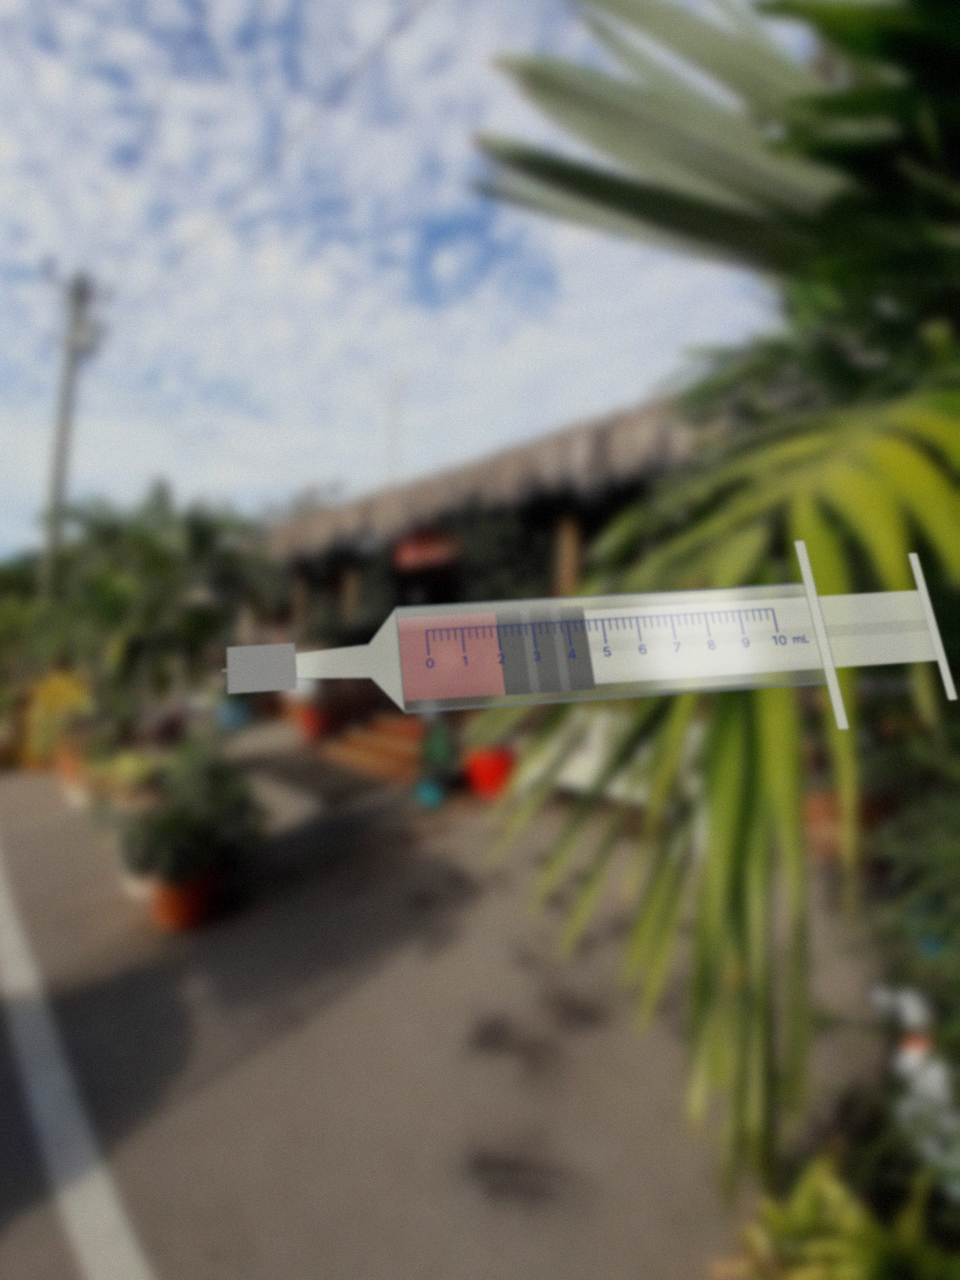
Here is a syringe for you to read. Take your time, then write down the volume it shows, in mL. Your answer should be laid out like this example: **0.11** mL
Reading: **2** mL
